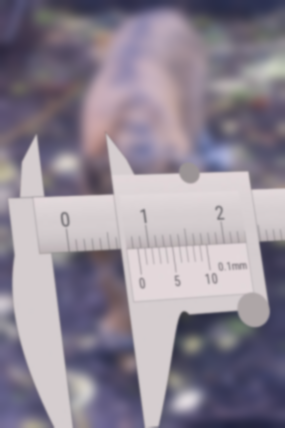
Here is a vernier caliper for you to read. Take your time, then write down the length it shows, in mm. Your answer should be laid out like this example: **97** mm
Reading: **8.6** mm
